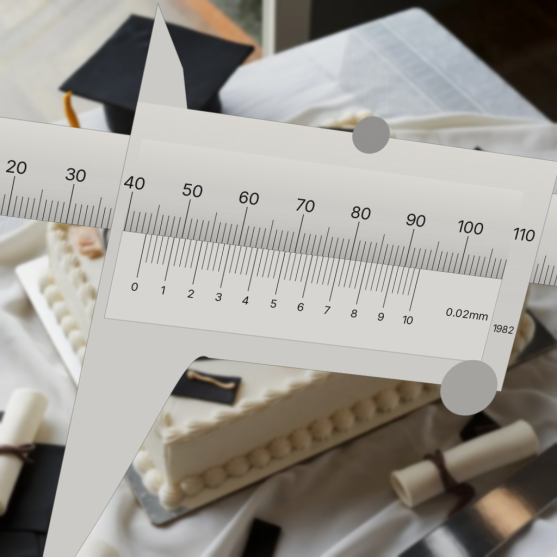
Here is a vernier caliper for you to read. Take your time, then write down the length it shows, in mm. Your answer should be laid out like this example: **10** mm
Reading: **43.8** mm
